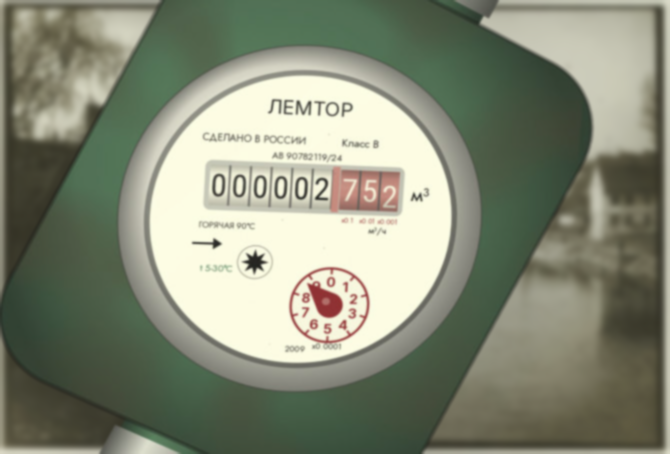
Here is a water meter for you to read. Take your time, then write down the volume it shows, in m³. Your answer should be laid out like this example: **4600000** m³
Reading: **2.7518** m³
